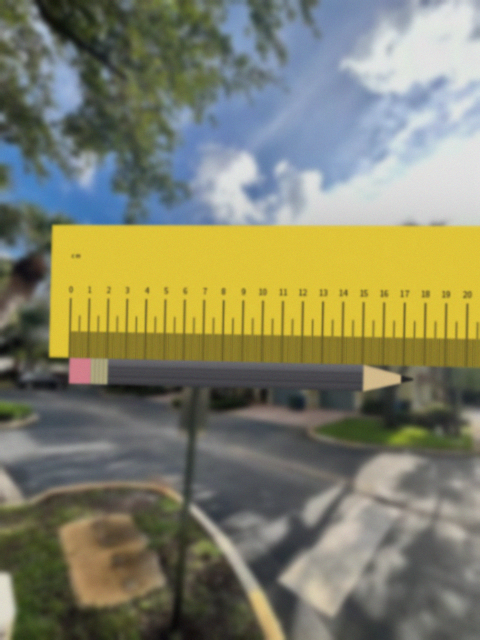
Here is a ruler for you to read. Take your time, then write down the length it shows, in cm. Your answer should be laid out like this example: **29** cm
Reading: **17.5** cm
